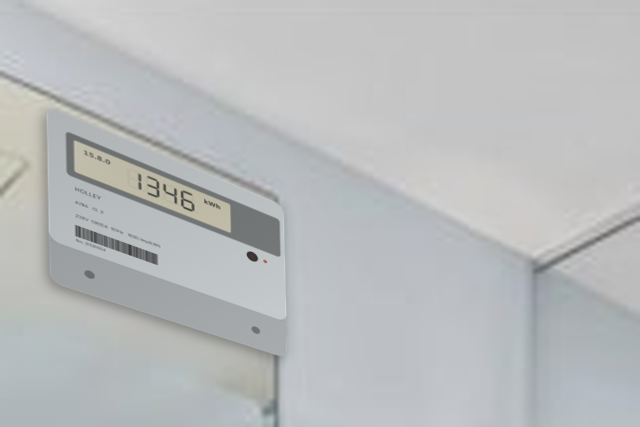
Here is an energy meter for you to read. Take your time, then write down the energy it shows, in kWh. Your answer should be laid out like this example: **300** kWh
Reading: **1346** kWh
